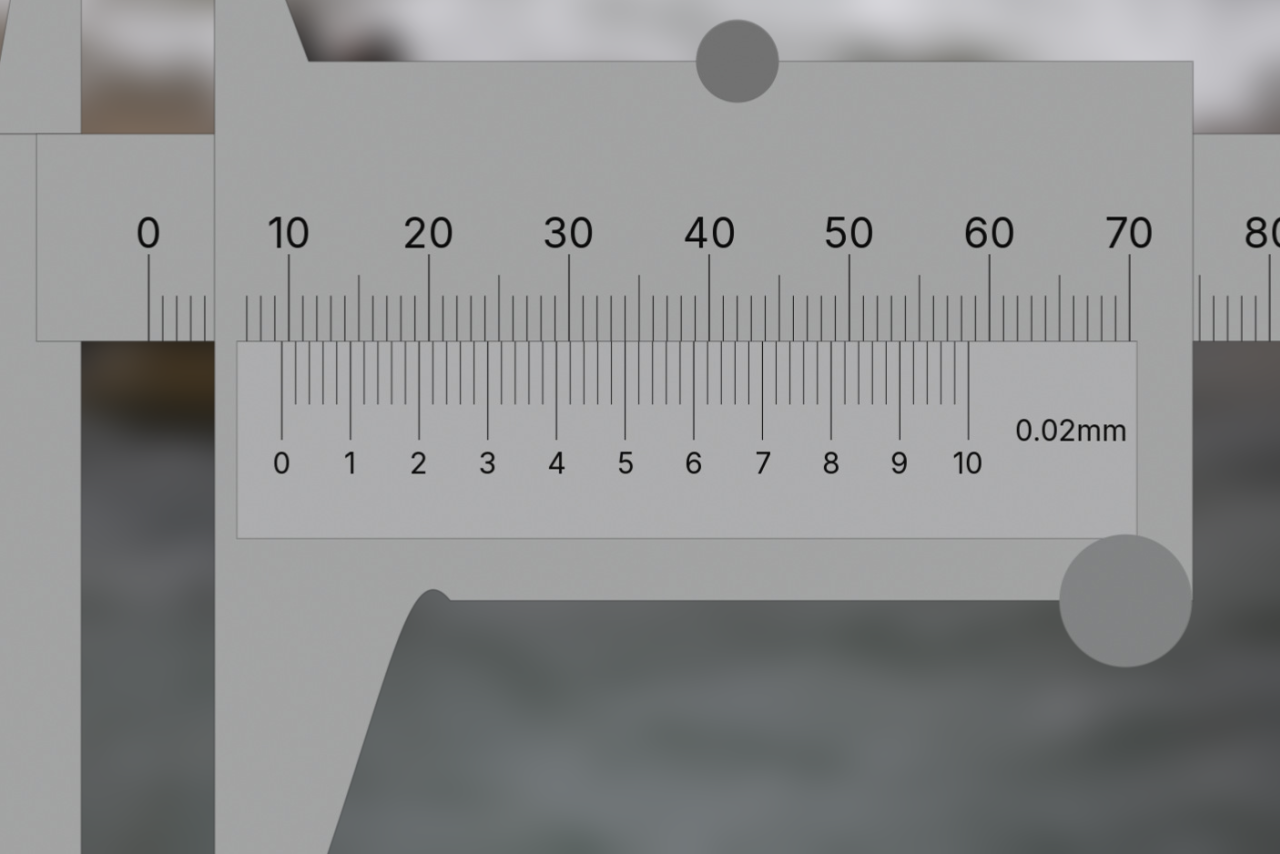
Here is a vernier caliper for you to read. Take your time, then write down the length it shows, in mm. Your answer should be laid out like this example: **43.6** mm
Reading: **9.5** mm
